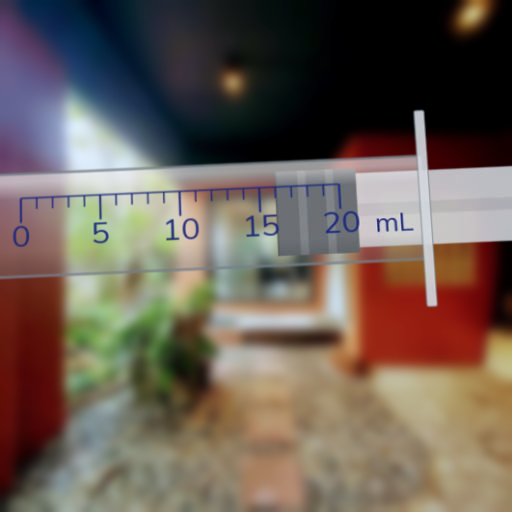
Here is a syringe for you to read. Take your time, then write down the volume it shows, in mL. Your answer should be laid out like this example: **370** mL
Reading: **16** mL
